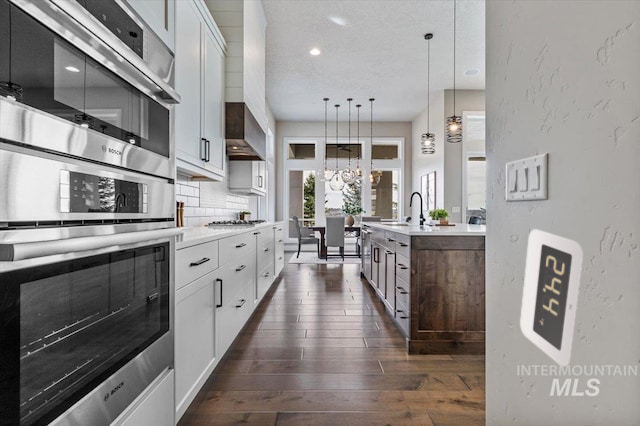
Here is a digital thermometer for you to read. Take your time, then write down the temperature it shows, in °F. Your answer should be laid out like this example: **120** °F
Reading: **24.4** °F
